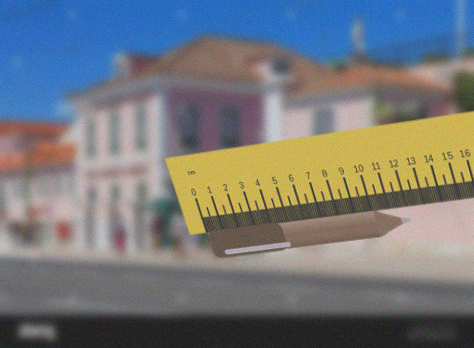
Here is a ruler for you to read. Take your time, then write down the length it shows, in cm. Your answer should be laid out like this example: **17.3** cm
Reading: **12** cm
